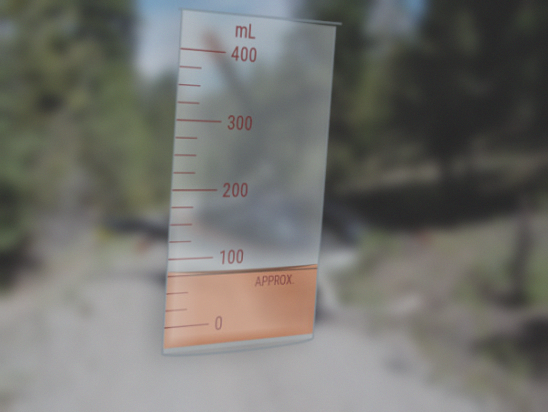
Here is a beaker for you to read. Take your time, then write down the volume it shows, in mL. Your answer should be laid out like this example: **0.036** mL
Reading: **75** mL
